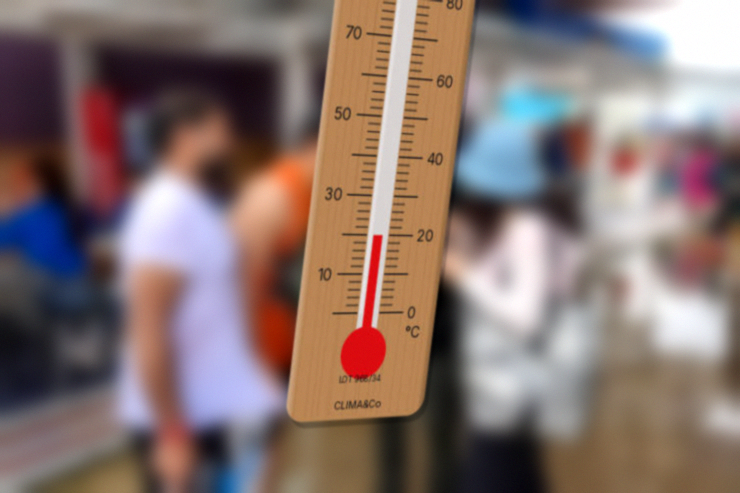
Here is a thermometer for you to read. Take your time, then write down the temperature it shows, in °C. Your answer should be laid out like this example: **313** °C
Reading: **20** °C
